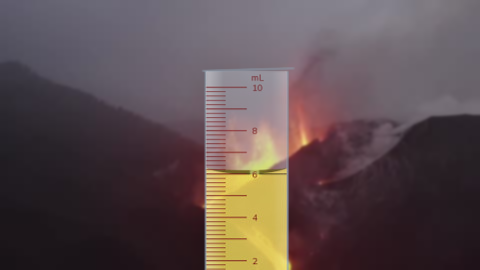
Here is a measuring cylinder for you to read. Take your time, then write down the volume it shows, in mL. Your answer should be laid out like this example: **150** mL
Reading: **6** mL
